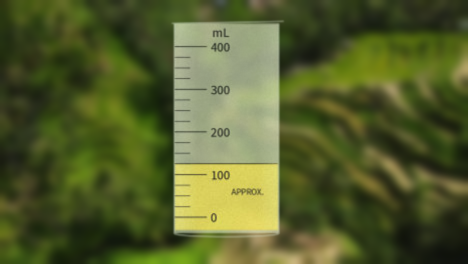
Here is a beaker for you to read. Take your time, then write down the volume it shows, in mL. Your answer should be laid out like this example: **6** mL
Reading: **125** mL
